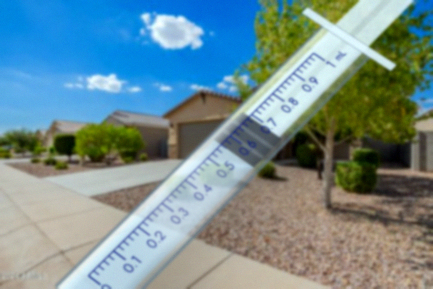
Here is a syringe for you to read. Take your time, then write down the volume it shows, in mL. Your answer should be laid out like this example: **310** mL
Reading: **0.56** mL
